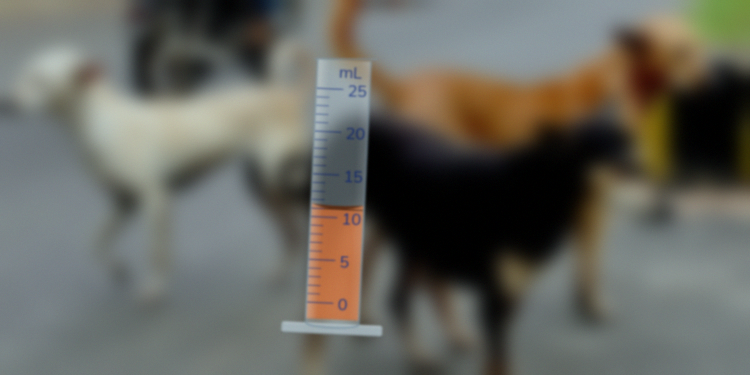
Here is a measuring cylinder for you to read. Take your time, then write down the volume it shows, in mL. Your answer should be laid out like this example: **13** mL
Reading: **11** mL
